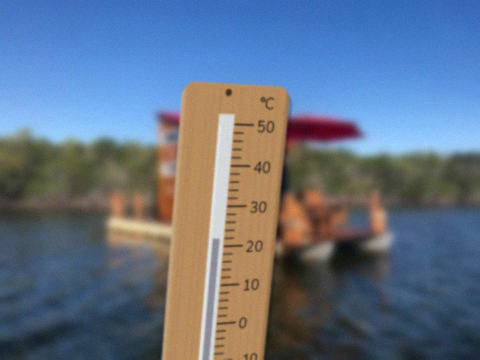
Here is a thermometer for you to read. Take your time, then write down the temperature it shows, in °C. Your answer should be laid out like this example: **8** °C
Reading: **22** °C
